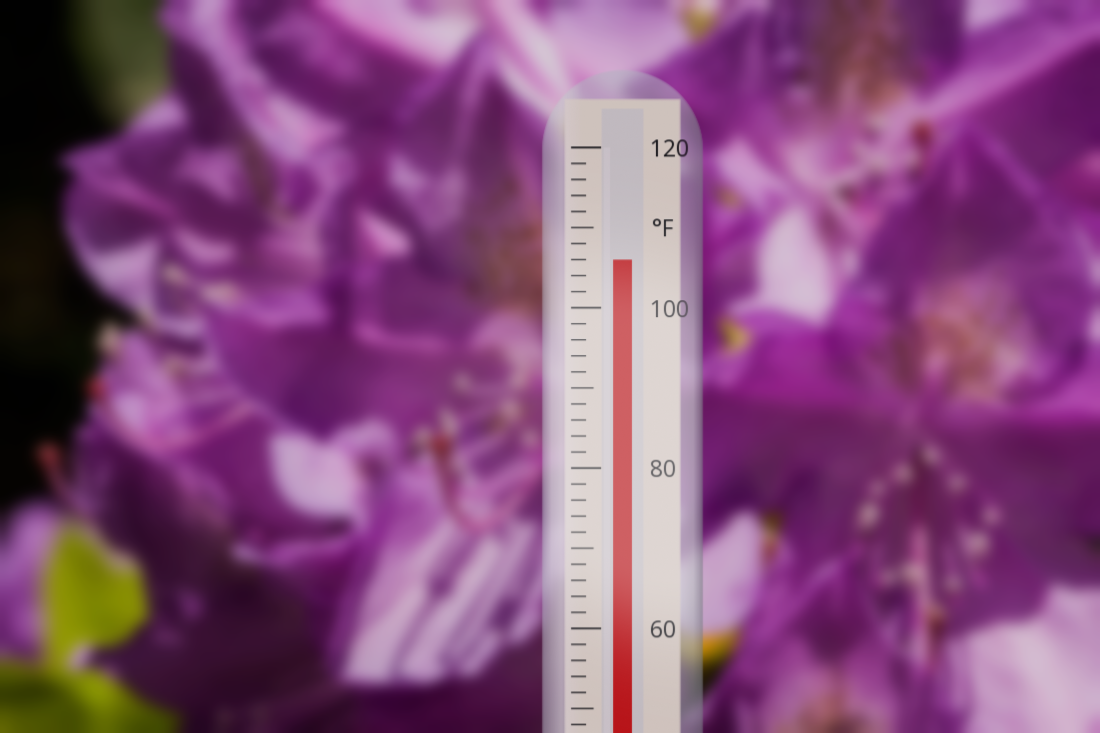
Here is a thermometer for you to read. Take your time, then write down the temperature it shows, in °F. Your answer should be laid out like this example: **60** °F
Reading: **106** °F
